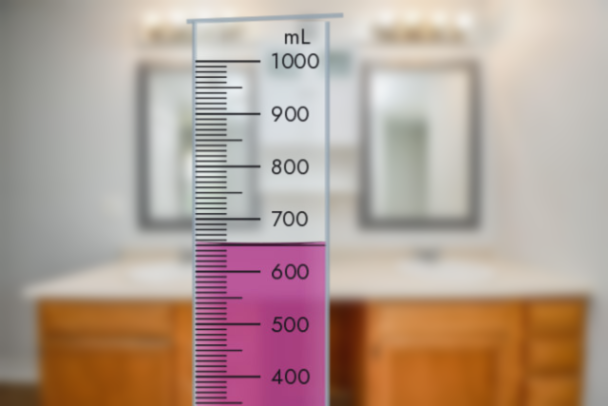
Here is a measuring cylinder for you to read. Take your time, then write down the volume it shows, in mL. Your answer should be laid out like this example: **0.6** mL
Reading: **650** mL
